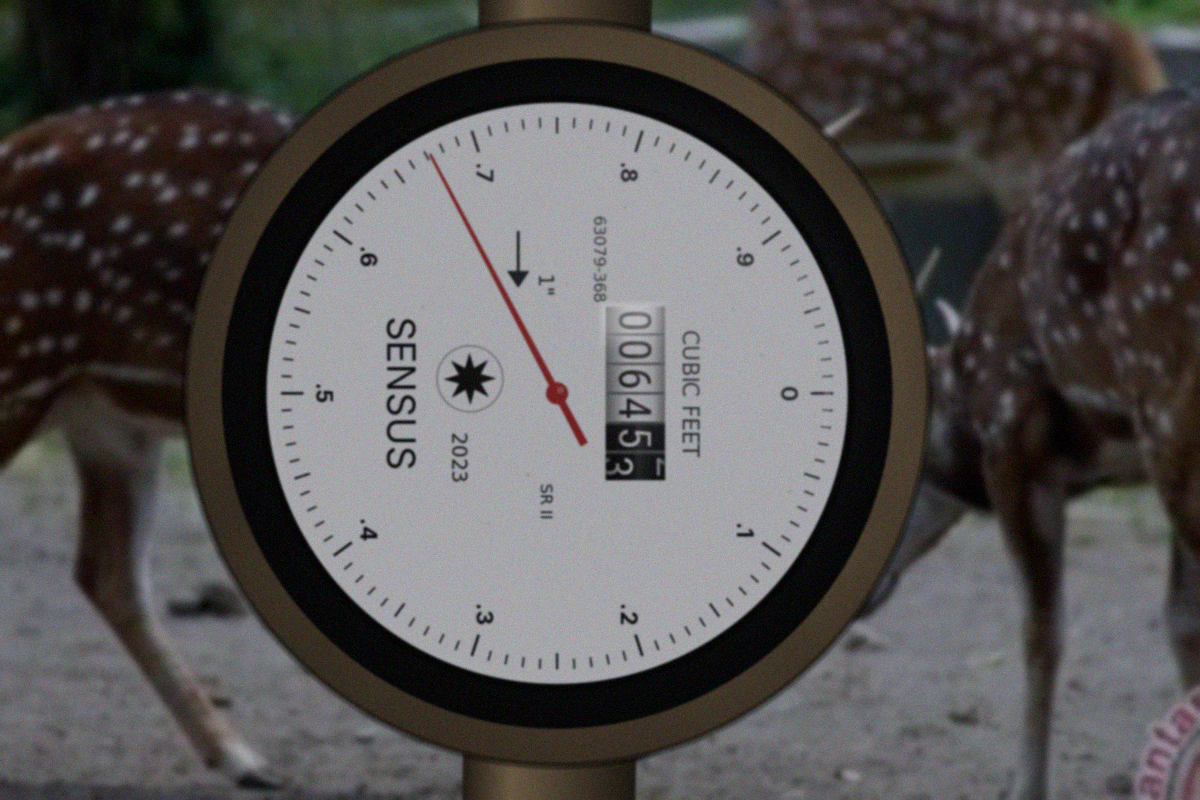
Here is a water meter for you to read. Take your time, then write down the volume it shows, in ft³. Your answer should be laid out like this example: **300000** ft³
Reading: **6452.67** ft³
